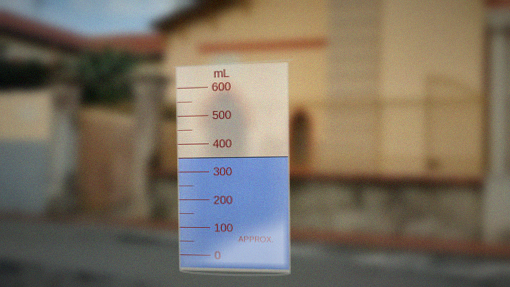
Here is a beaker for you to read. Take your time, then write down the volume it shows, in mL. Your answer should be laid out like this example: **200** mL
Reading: **350** mL
